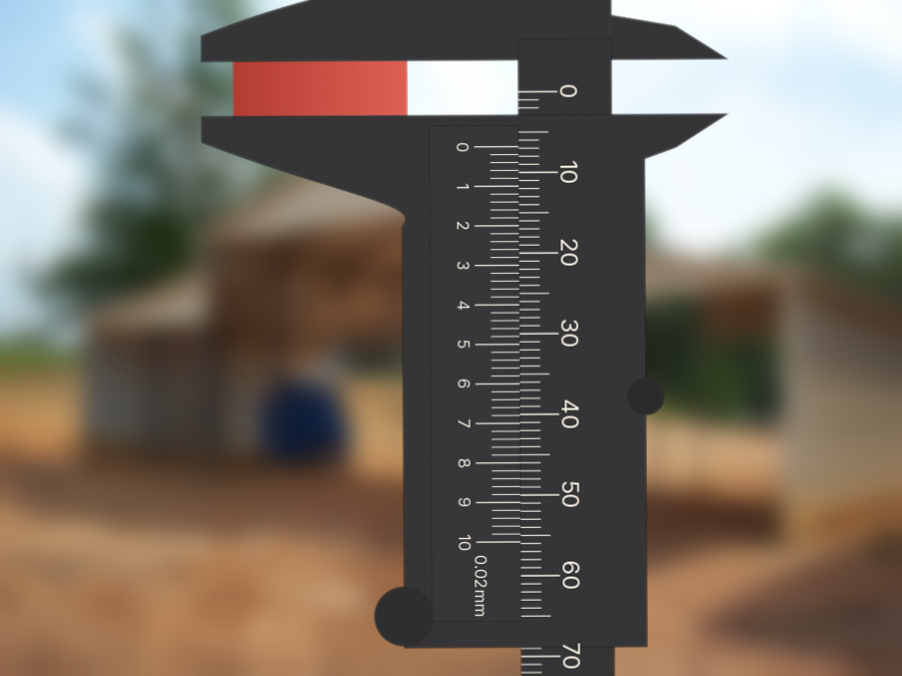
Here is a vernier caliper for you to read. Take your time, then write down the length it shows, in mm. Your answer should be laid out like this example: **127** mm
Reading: **6.8** mm
